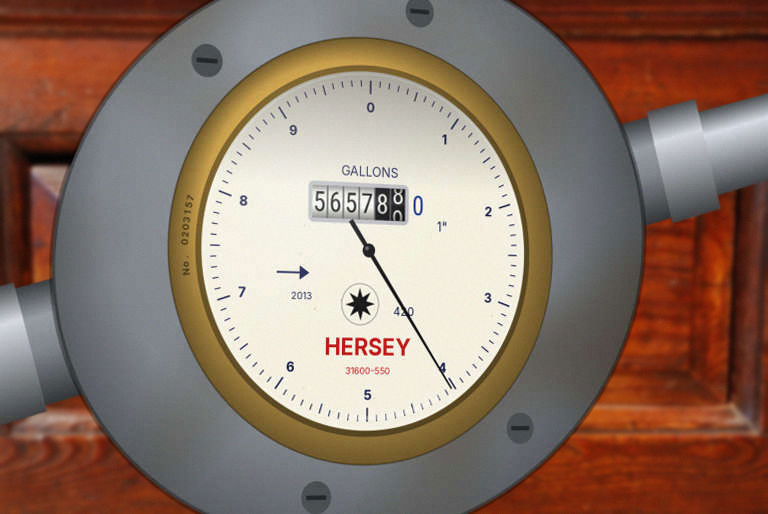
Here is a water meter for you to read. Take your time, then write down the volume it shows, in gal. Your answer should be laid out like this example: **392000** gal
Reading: **5657884.0** gal
